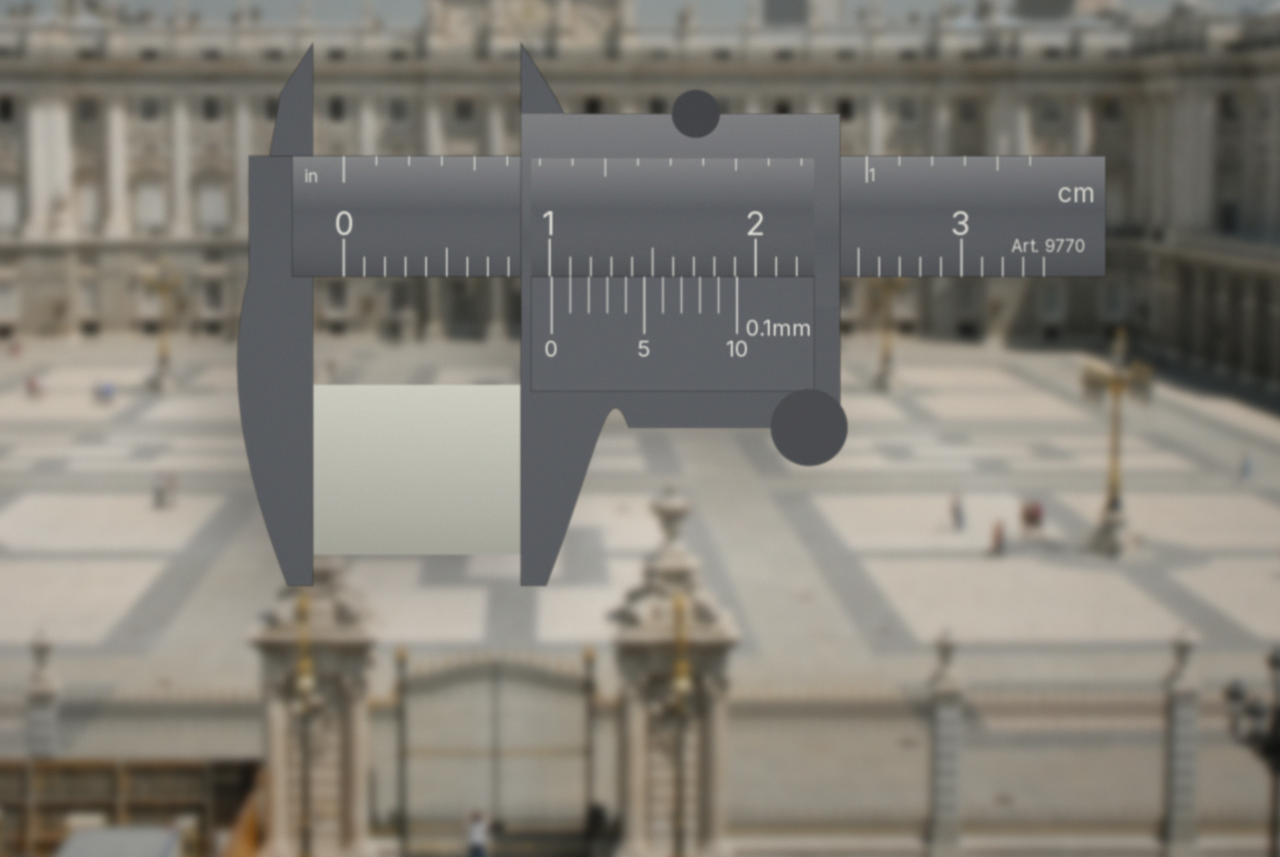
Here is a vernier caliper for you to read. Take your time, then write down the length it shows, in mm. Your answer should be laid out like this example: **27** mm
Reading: **10.1** mm
